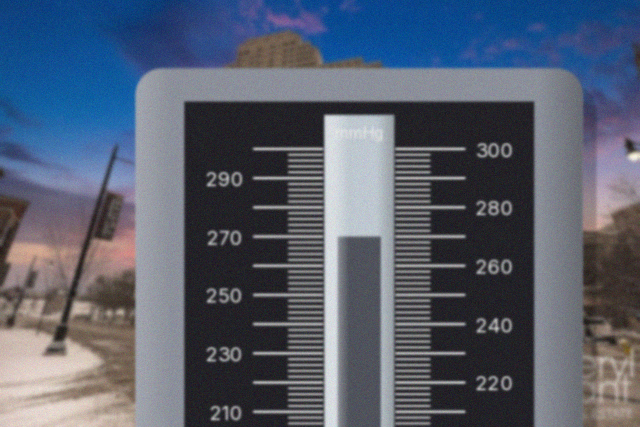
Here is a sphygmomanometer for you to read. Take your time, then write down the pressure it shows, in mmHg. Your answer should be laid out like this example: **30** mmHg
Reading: **270** mmHg
